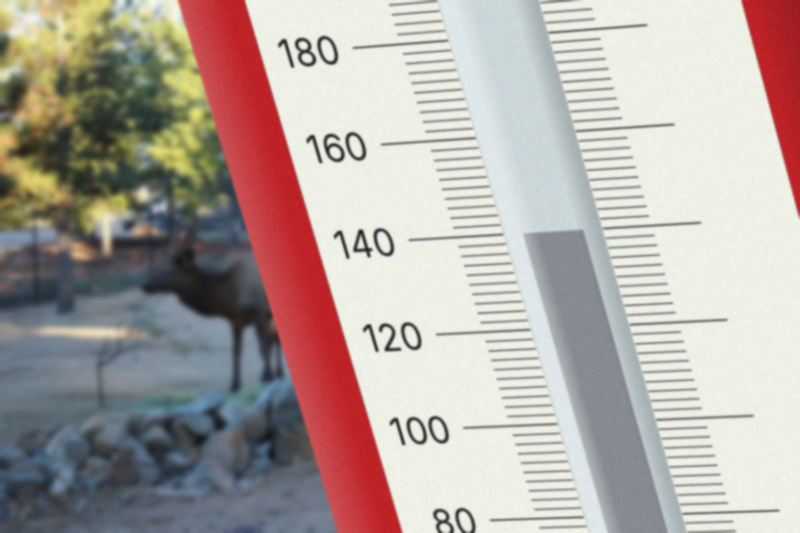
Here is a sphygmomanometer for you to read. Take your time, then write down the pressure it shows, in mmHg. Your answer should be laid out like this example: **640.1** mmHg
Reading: **140** mmHg
